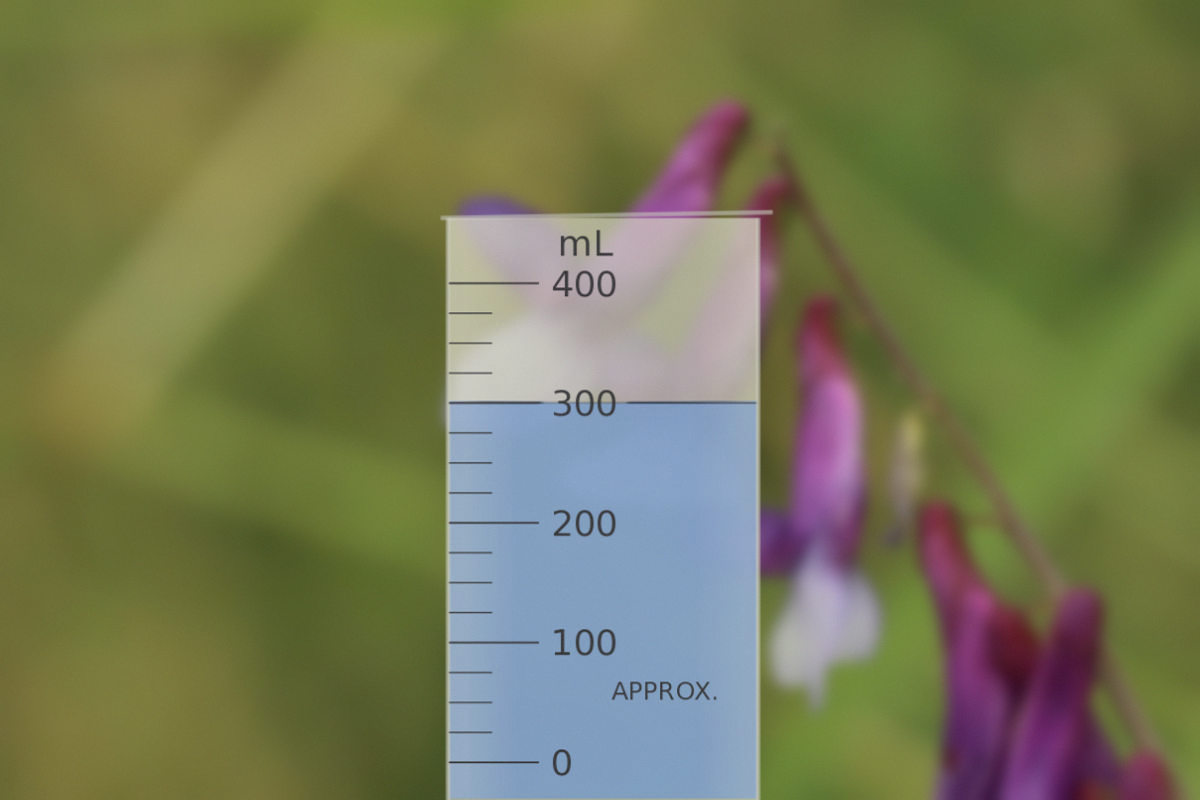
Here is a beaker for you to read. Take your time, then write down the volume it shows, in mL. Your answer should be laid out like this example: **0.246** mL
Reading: **300** mL
